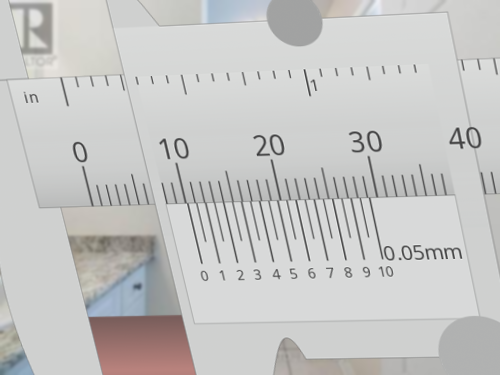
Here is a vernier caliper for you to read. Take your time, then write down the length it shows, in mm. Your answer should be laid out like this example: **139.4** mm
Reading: **10.2** mm
